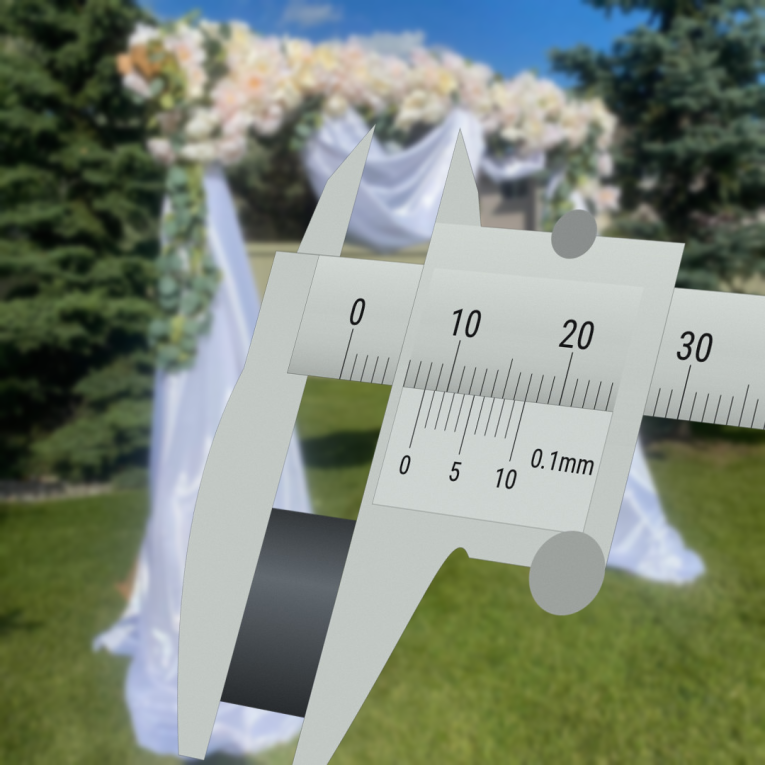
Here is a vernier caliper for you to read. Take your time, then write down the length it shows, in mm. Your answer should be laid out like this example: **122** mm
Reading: **8.0** mm
